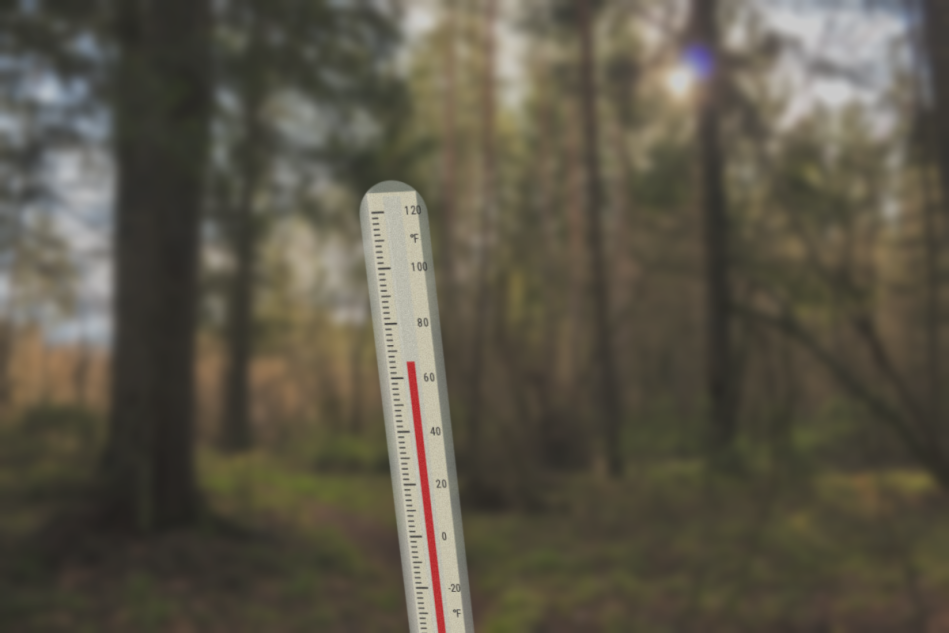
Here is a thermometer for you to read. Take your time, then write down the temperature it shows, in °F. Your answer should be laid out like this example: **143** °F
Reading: **66** °F
